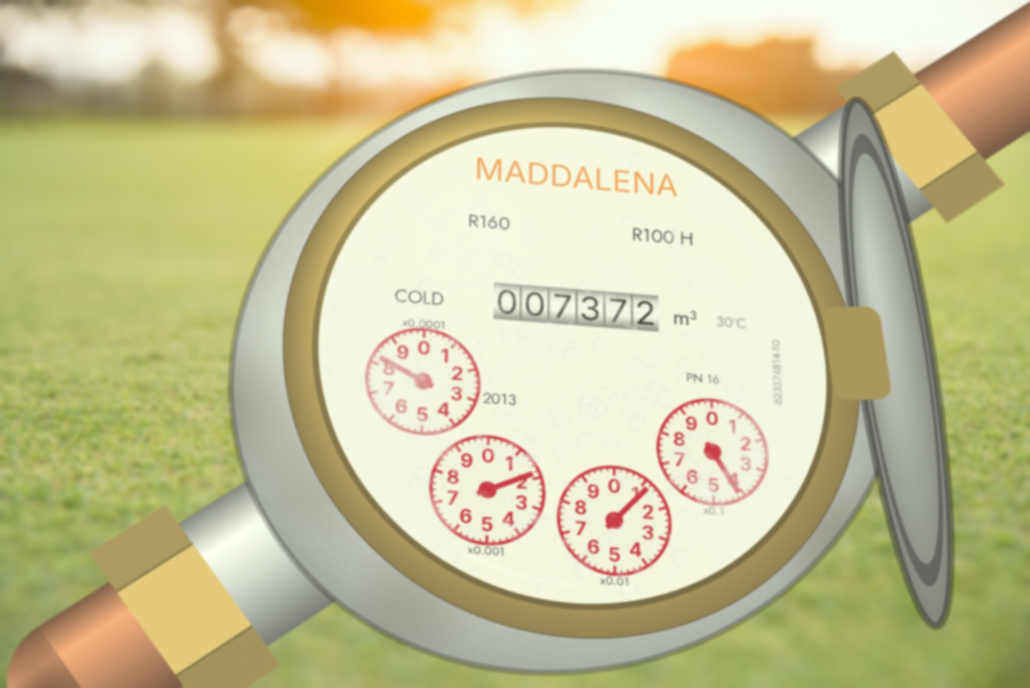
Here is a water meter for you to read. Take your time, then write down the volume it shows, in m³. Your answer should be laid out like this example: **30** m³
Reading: **7372.4118** m³
